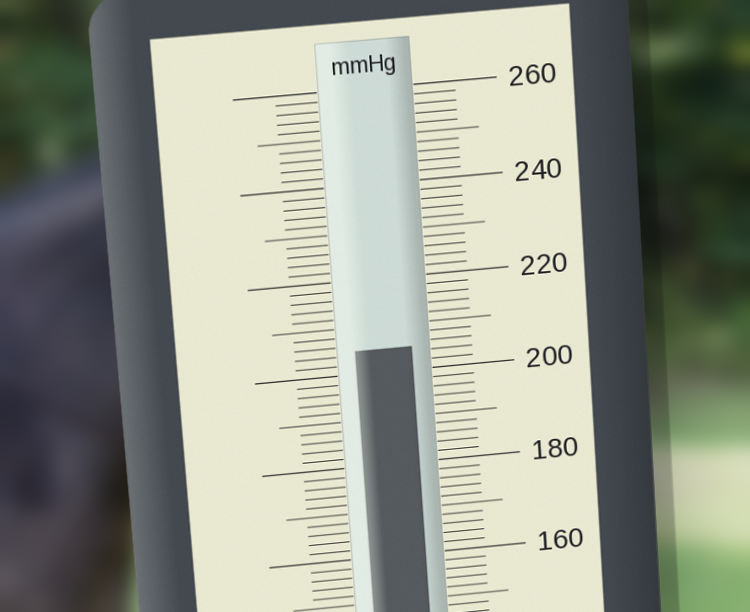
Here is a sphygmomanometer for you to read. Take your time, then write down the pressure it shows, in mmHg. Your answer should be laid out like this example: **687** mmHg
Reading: **205** mmHg
